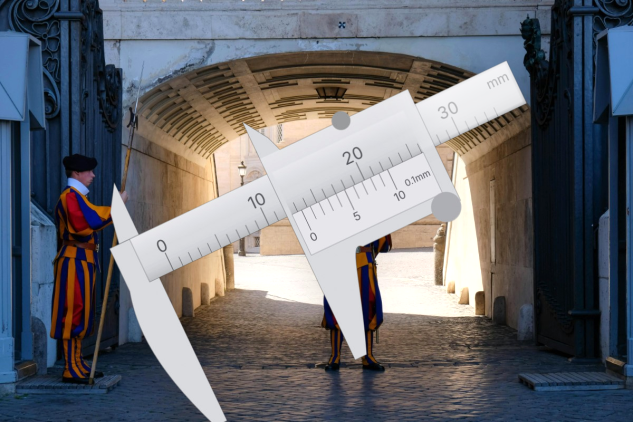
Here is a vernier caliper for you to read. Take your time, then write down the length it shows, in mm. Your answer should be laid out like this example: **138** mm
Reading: **13.4** mm
